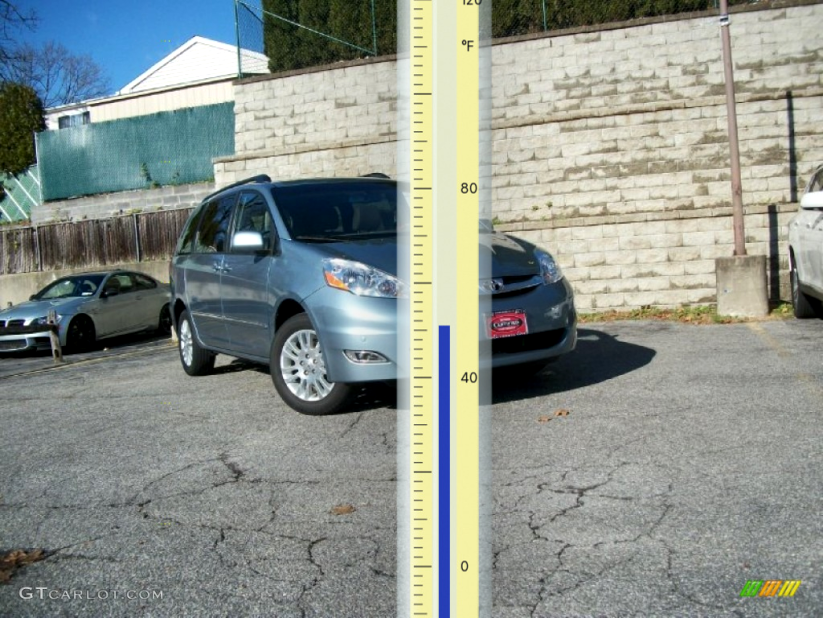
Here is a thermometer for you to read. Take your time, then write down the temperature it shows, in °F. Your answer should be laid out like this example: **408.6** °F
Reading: **51** °F
